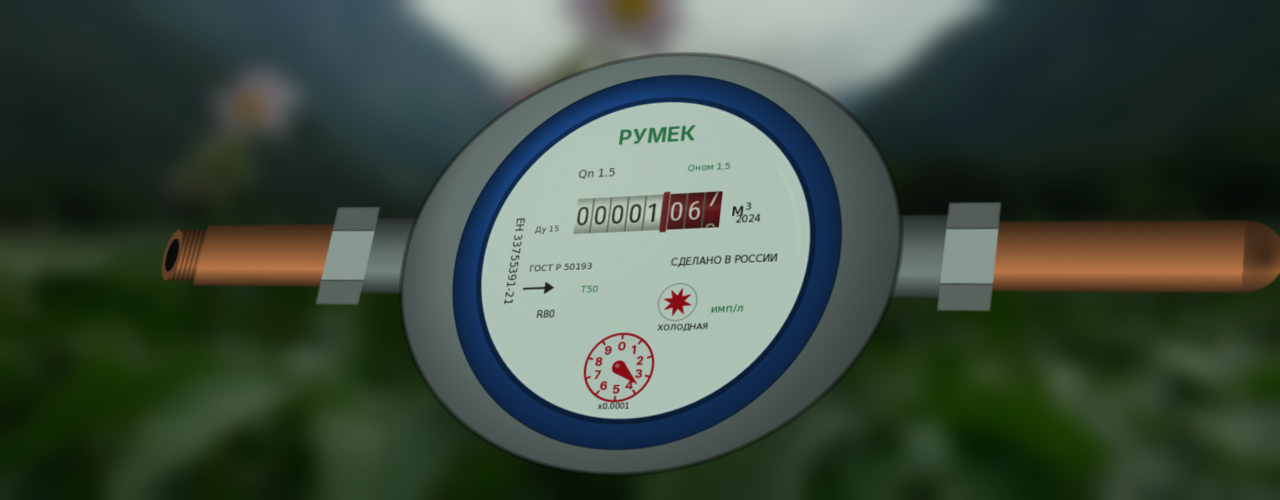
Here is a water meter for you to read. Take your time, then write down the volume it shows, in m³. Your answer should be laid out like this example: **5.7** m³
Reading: **1.0673** m³
